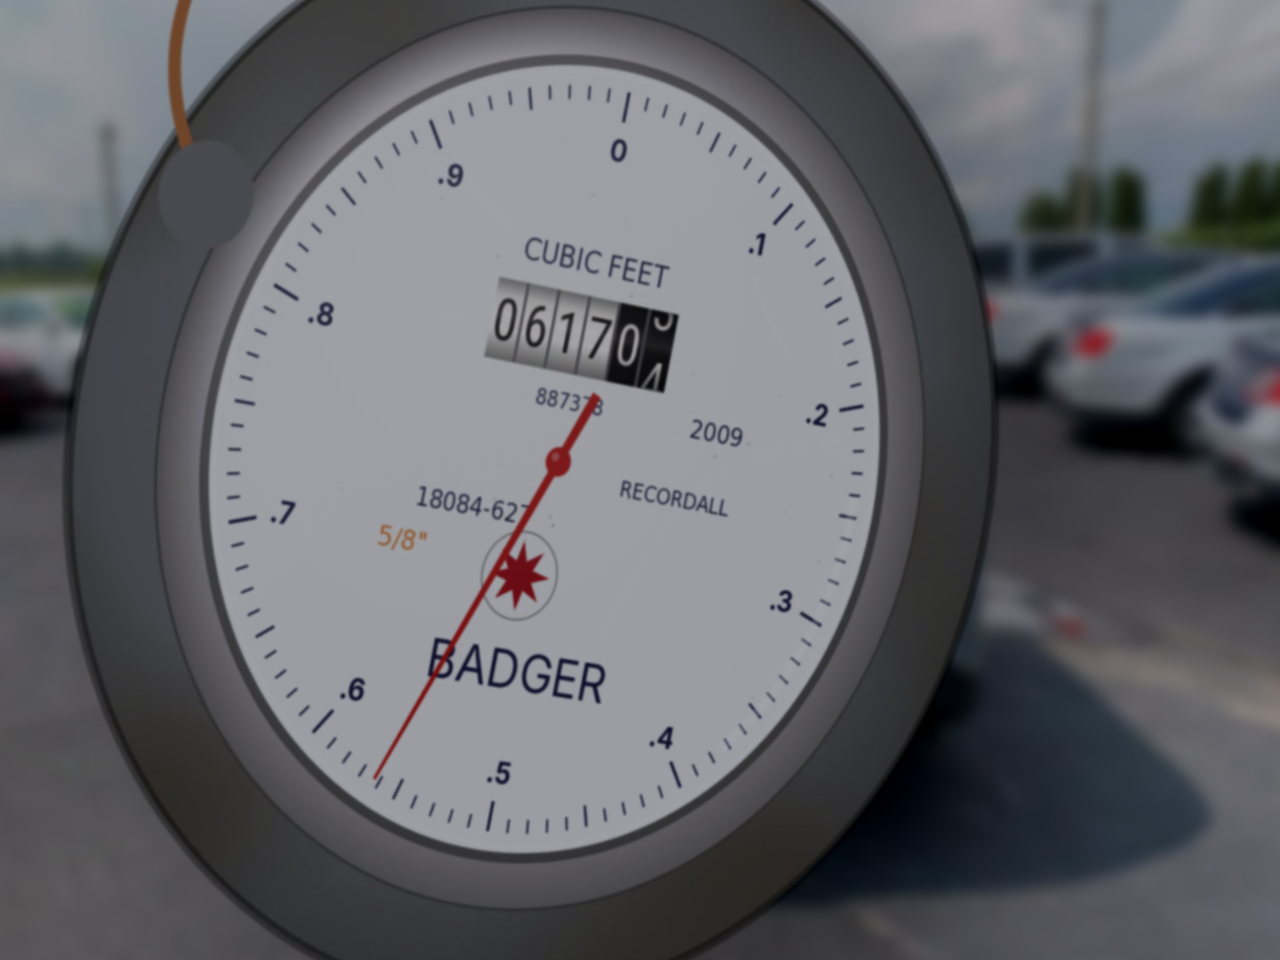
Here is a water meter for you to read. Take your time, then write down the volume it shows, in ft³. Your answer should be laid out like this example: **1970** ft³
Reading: **61703.56** ft³
